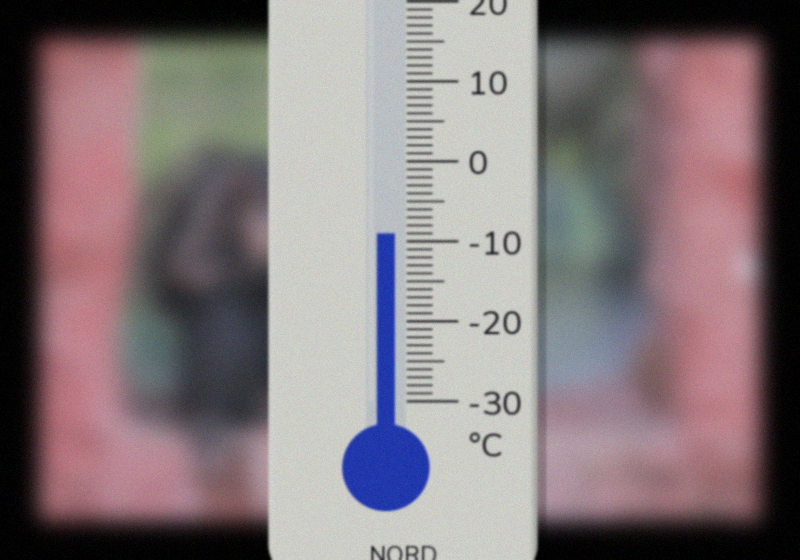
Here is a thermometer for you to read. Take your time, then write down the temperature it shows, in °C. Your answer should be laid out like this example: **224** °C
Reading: **-9** °C
